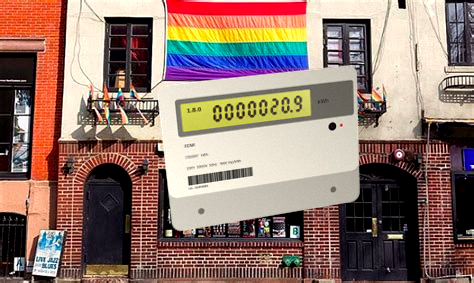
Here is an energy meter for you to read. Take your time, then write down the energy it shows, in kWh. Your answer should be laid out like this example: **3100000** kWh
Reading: **20.9** kWh
